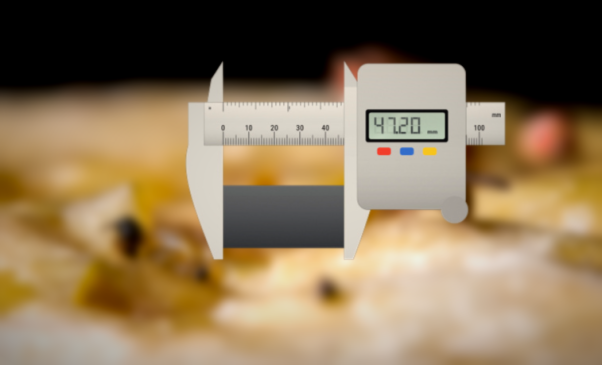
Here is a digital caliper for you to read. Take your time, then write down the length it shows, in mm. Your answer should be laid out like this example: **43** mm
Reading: **47.20** mm
